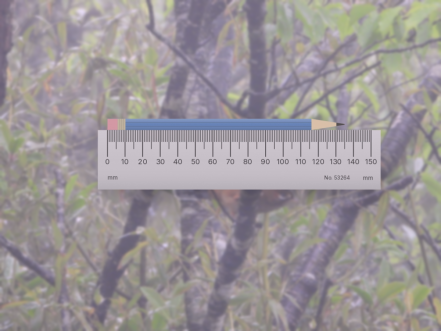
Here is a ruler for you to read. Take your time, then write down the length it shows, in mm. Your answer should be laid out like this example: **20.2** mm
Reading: **135** mm
